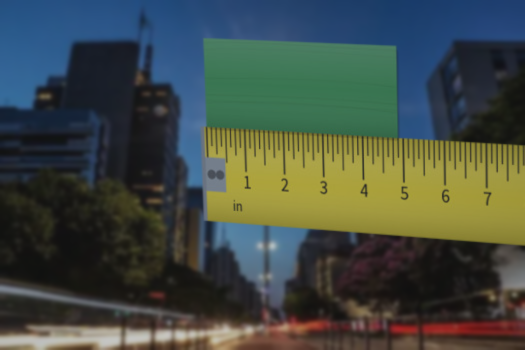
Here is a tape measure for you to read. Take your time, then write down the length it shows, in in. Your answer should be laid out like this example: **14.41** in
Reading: **4.875** in
